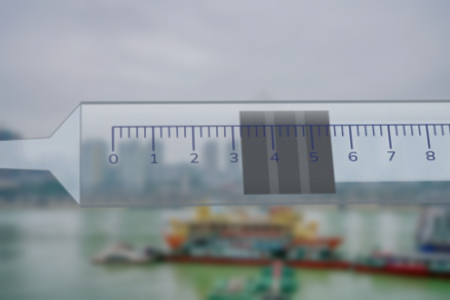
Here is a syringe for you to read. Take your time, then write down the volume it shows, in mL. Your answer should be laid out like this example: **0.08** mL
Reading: **3.2** mL
